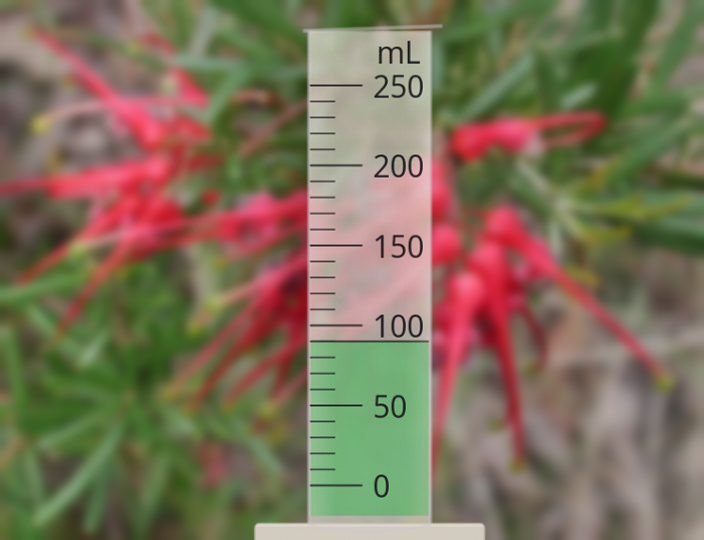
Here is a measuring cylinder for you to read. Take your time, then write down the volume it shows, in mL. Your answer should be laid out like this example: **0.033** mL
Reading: **90** mL
